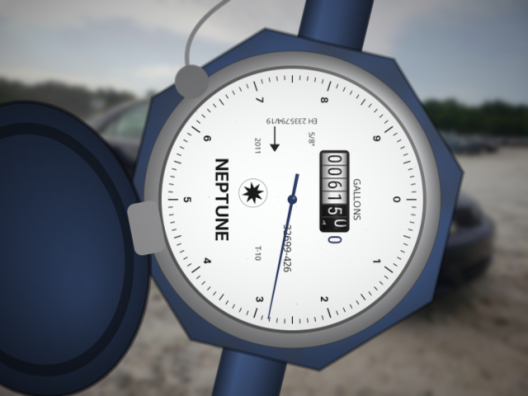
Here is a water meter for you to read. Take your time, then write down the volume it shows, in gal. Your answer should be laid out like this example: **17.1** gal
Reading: **61502.8** gal
